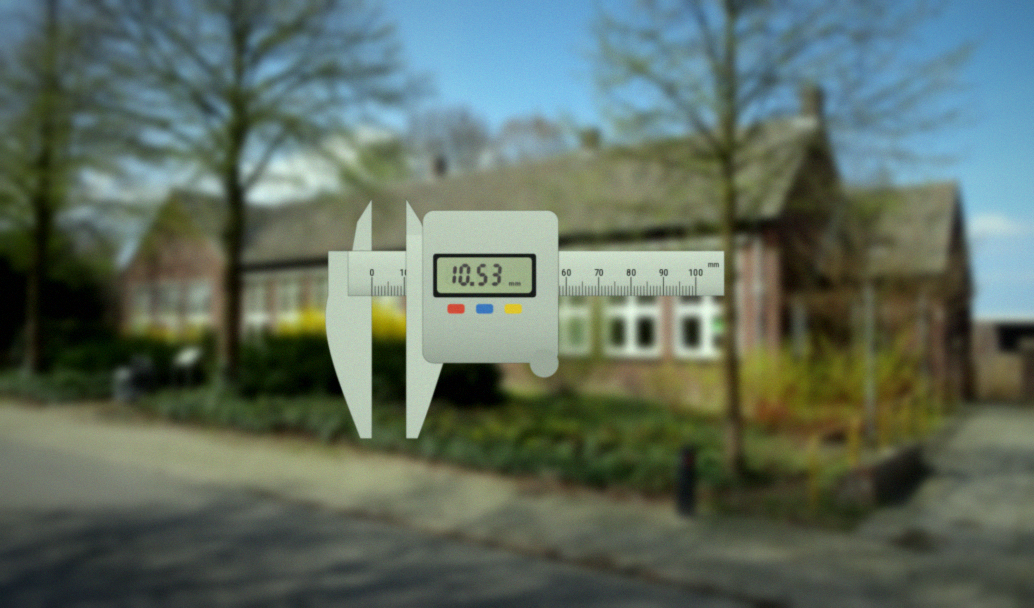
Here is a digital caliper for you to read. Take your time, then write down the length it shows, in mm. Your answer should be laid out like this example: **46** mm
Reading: **10.53** mm
